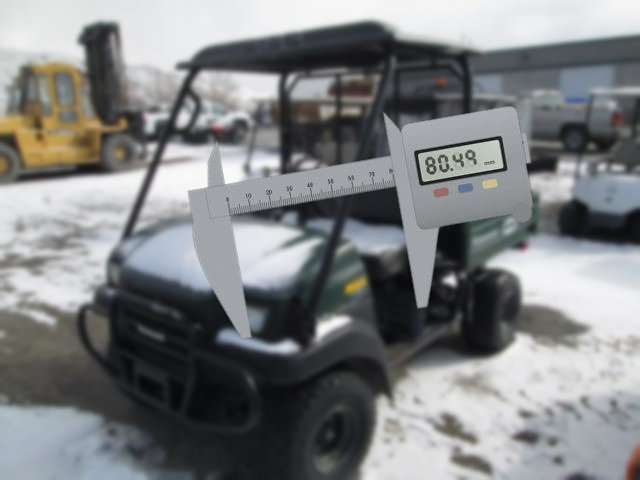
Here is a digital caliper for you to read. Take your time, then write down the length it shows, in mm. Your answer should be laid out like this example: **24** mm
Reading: **80.49** mm
